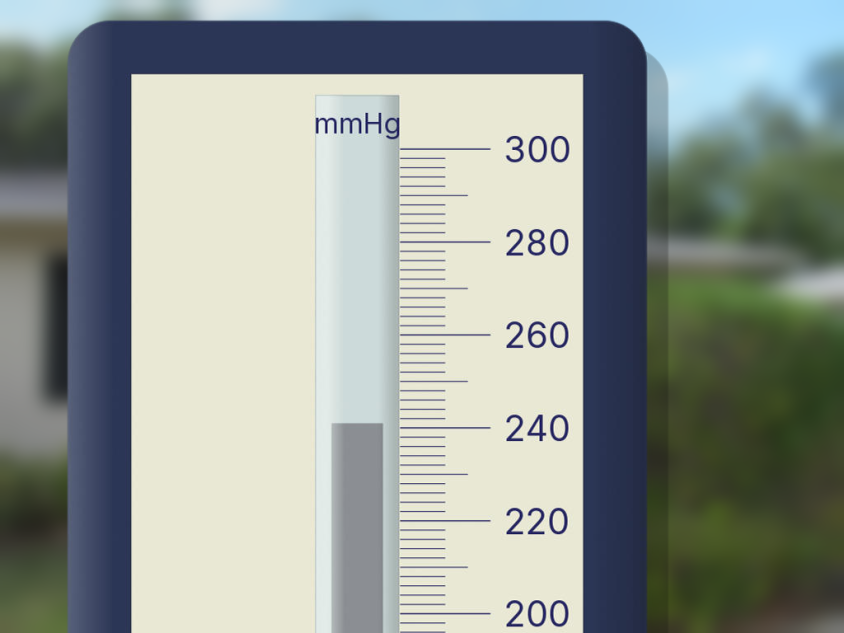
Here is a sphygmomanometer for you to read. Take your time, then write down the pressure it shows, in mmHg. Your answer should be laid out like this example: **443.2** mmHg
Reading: **241** mmHg
